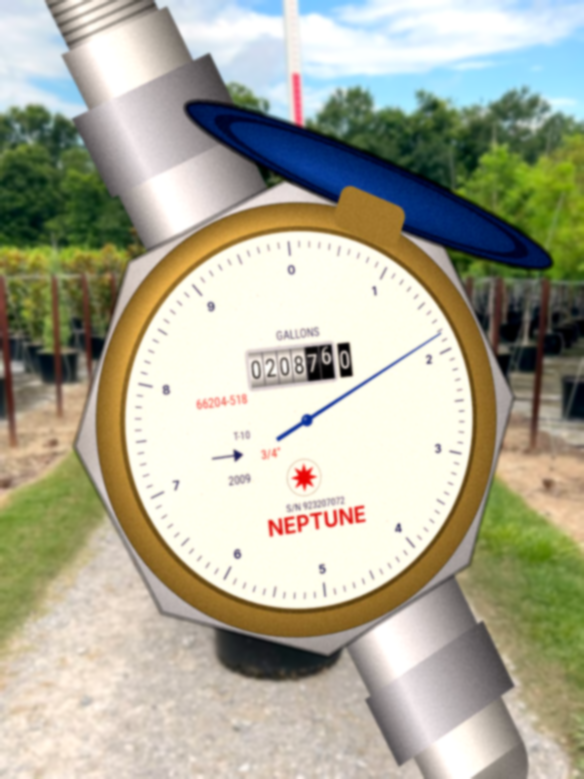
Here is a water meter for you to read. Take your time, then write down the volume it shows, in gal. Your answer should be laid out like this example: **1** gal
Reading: **208761.8** gal
